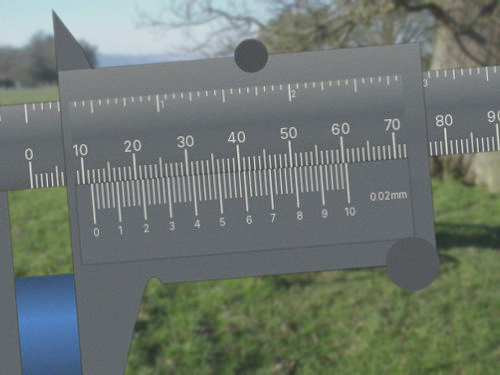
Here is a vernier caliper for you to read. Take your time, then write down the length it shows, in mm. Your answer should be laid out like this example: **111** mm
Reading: **11.5** mm
